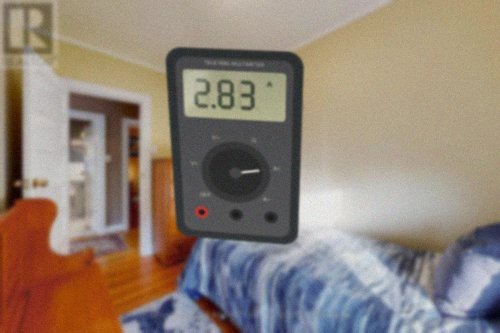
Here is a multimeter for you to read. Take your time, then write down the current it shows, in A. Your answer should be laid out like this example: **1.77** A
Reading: **2.83** A
